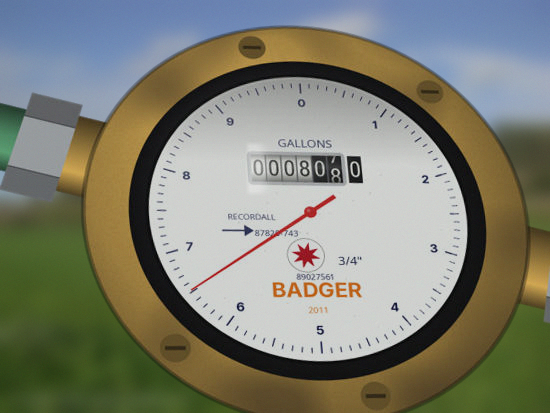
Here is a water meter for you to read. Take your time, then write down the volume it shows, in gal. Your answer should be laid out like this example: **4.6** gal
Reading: **8076.5** gal
